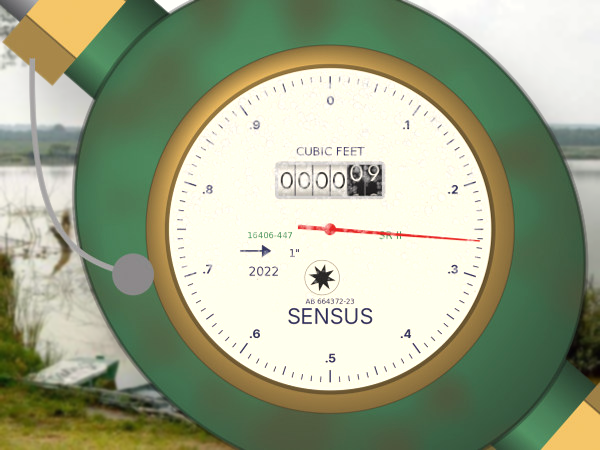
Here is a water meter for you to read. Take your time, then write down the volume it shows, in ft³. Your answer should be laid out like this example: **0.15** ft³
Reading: **9.26** ft³
